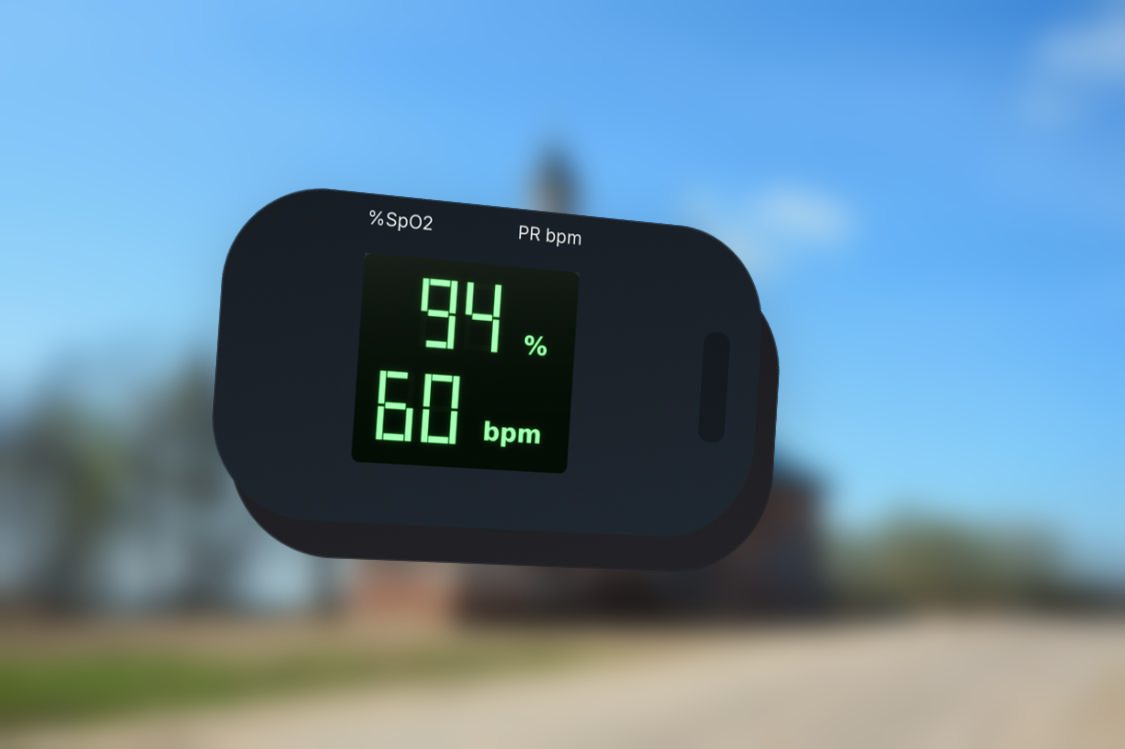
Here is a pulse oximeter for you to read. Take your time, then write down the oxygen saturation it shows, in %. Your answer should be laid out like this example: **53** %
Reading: **94** %
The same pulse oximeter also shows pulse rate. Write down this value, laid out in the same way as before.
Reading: **60** bpm
